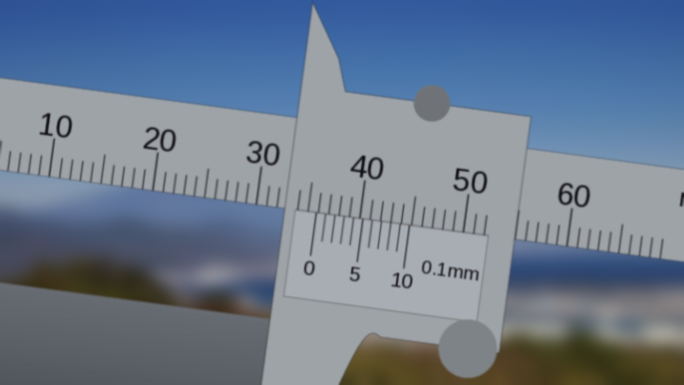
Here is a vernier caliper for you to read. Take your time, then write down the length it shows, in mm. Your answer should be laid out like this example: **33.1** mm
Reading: **35.8** mm
